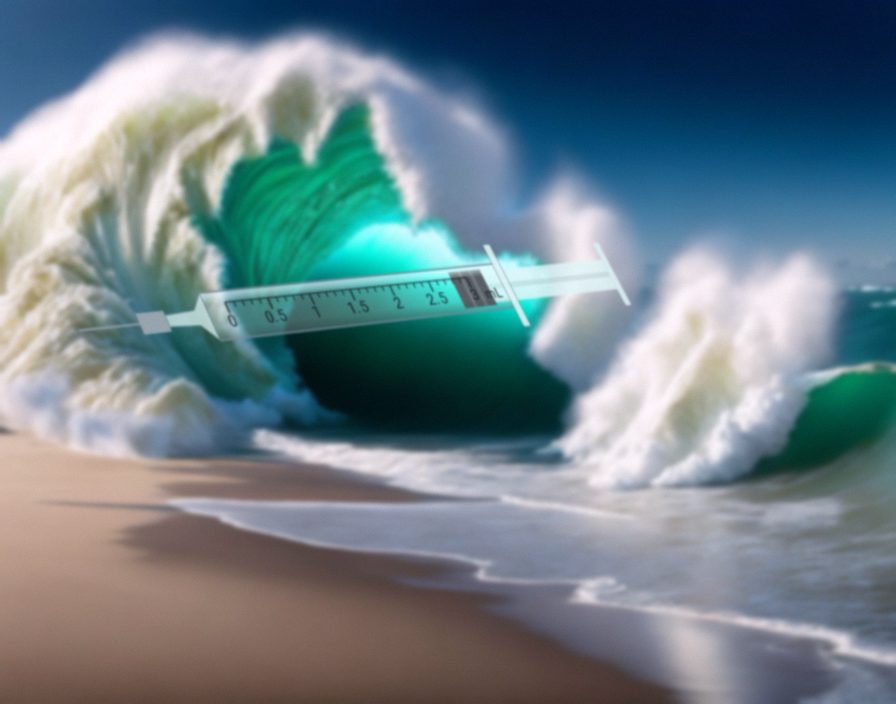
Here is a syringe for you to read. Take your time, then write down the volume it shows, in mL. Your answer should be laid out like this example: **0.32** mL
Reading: **2.8** mL
